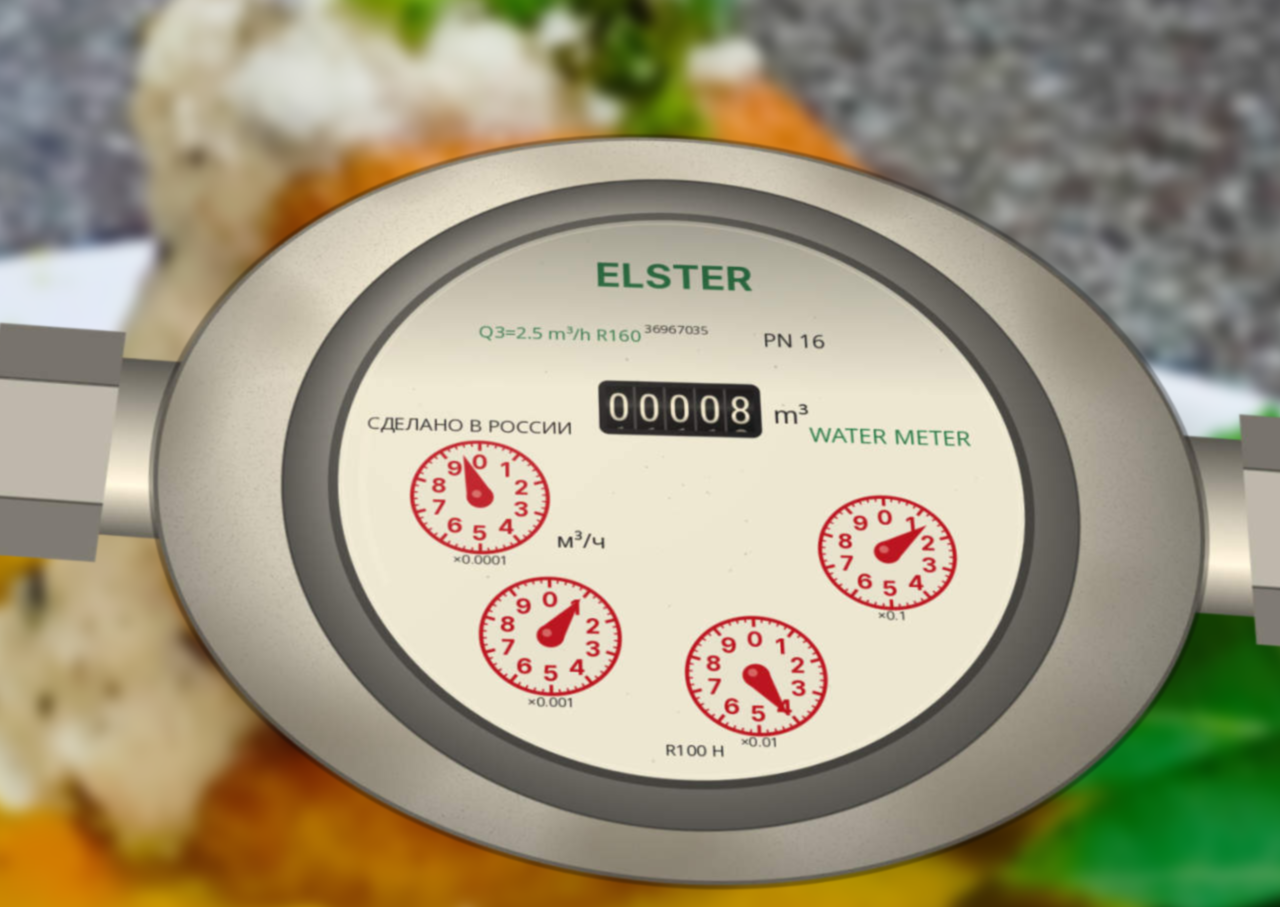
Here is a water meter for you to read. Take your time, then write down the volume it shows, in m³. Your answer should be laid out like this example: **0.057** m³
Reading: **8.1409** m³
